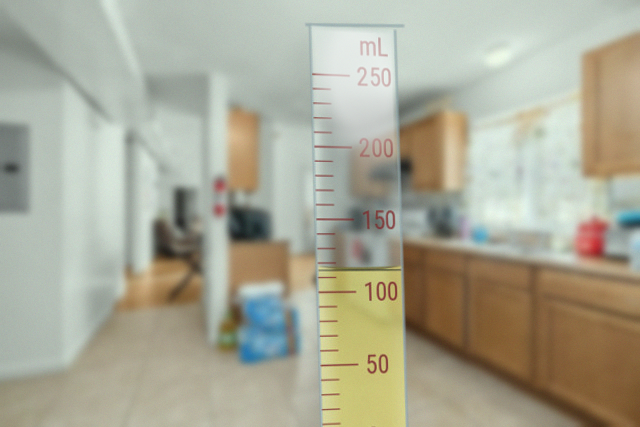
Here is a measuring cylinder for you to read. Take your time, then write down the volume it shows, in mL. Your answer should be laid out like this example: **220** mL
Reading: **115** mL
